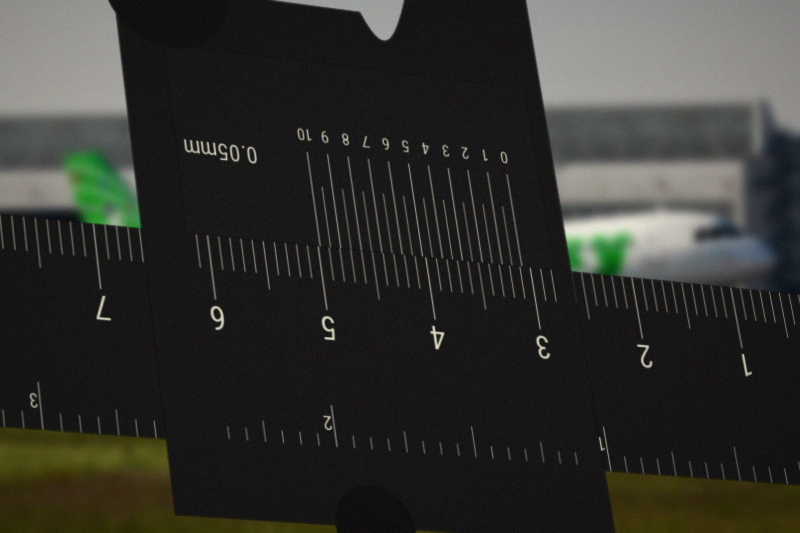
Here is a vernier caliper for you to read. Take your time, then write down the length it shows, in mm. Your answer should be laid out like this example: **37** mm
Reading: **30.8** mm
